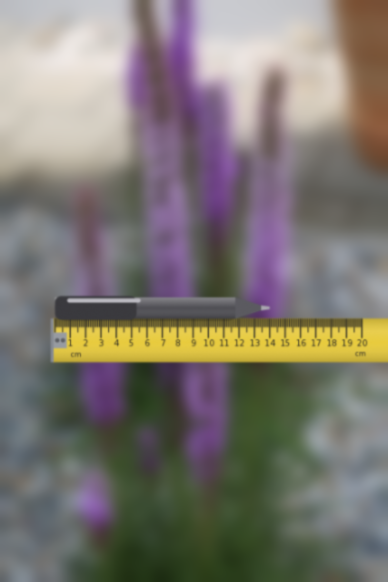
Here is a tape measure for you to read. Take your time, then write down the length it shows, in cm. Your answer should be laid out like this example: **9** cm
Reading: **14** cm
